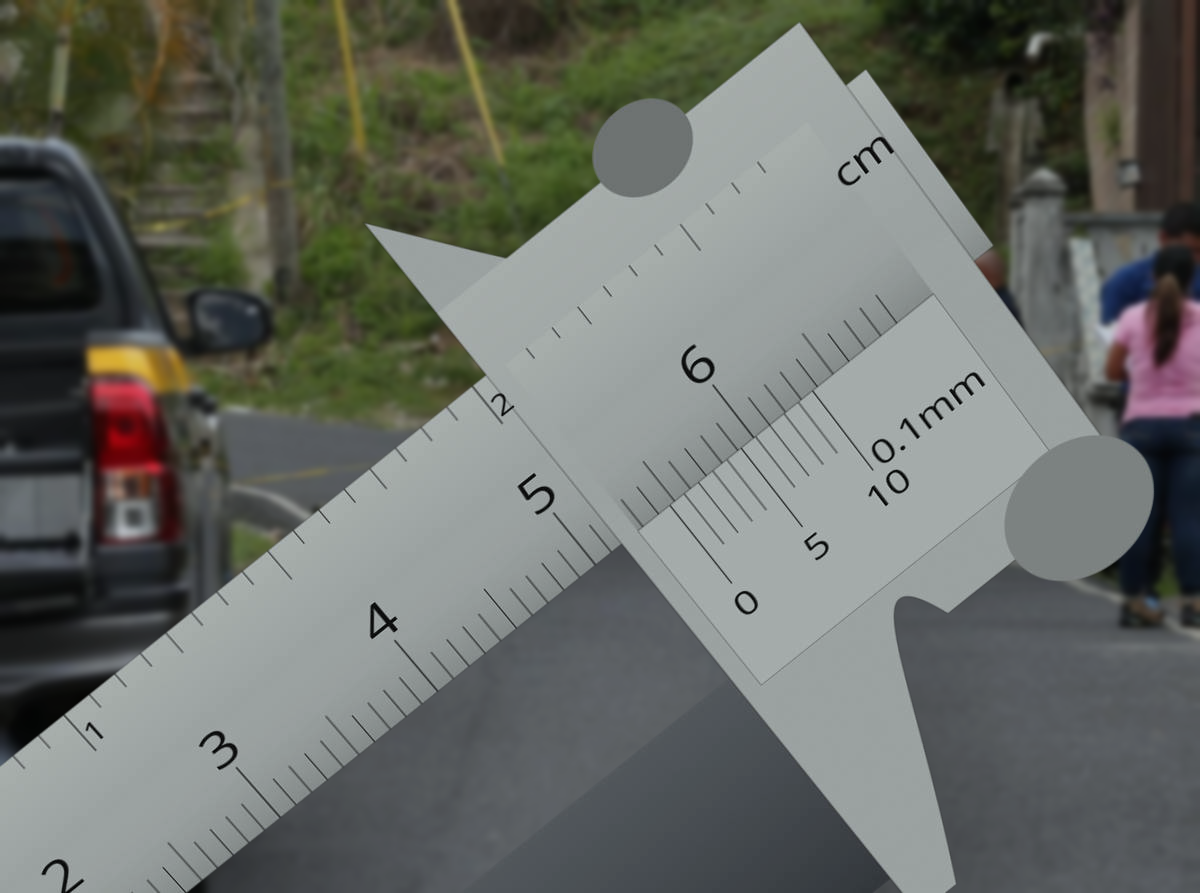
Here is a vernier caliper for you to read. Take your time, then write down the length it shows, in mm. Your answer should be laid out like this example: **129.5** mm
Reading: **54.7** mm
